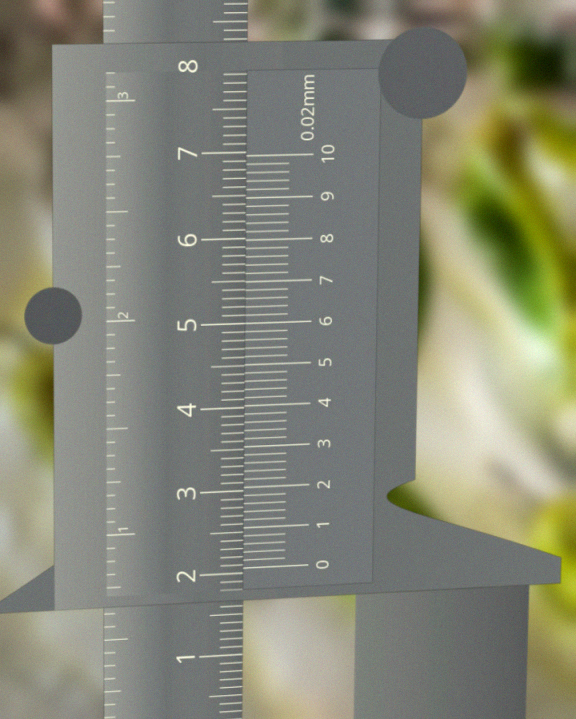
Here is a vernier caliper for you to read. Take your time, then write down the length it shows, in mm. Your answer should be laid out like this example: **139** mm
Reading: **20.6** mm
